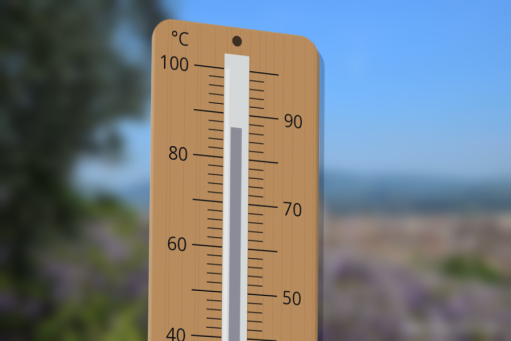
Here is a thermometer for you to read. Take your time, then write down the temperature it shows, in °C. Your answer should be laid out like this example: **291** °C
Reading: **87** °C
